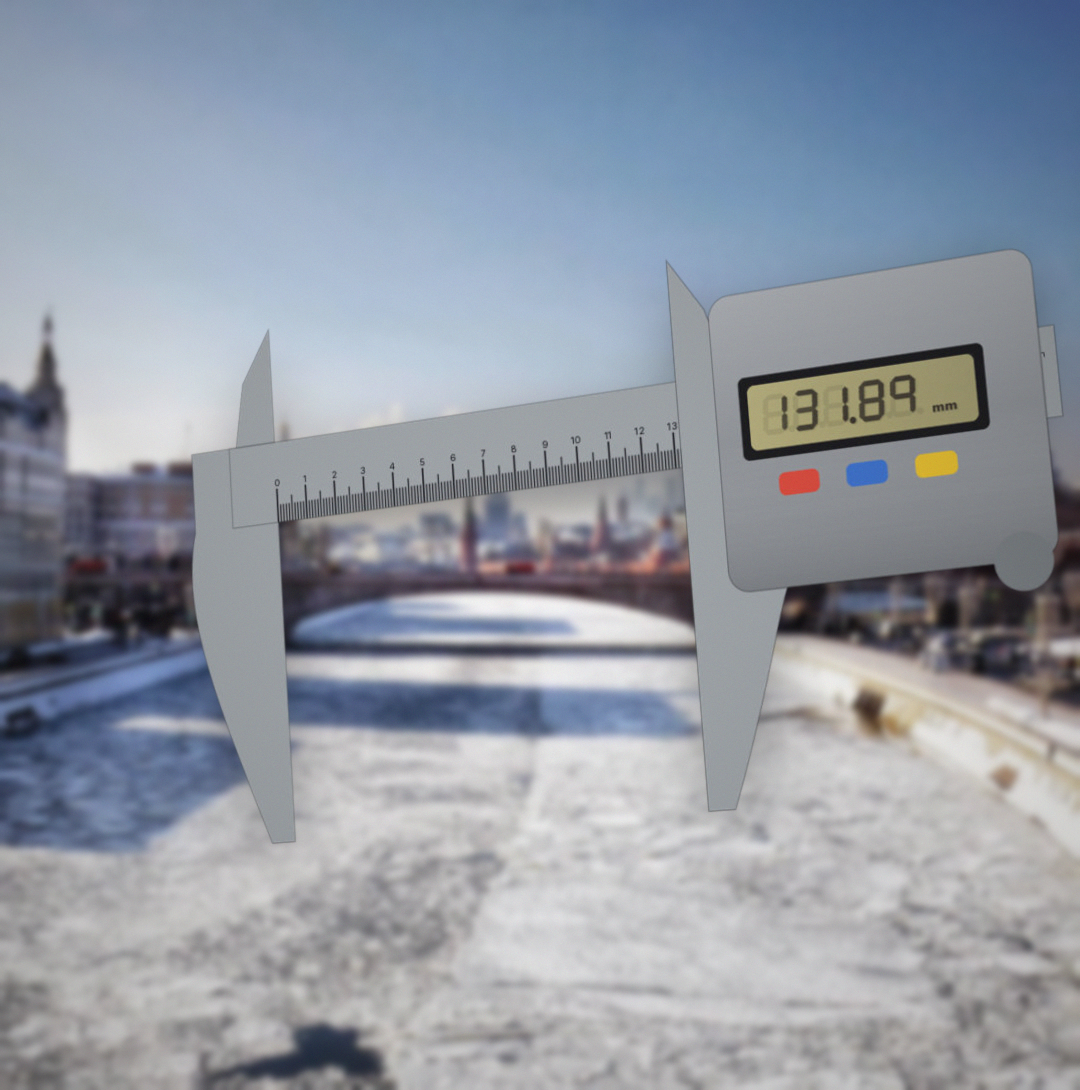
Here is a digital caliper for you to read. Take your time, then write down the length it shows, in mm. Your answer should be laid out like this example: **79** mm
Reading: **131.89** mm
